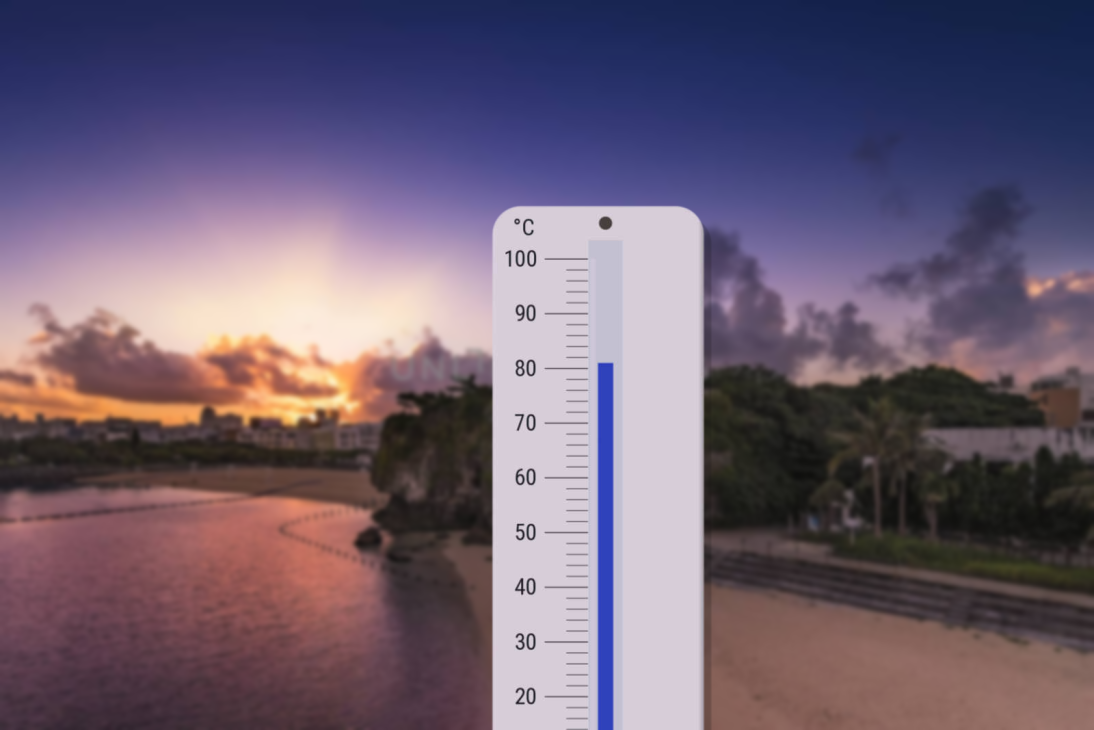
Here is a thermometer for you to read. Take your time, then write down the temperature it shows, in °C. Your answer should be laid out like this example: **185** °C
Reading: **81** °C
